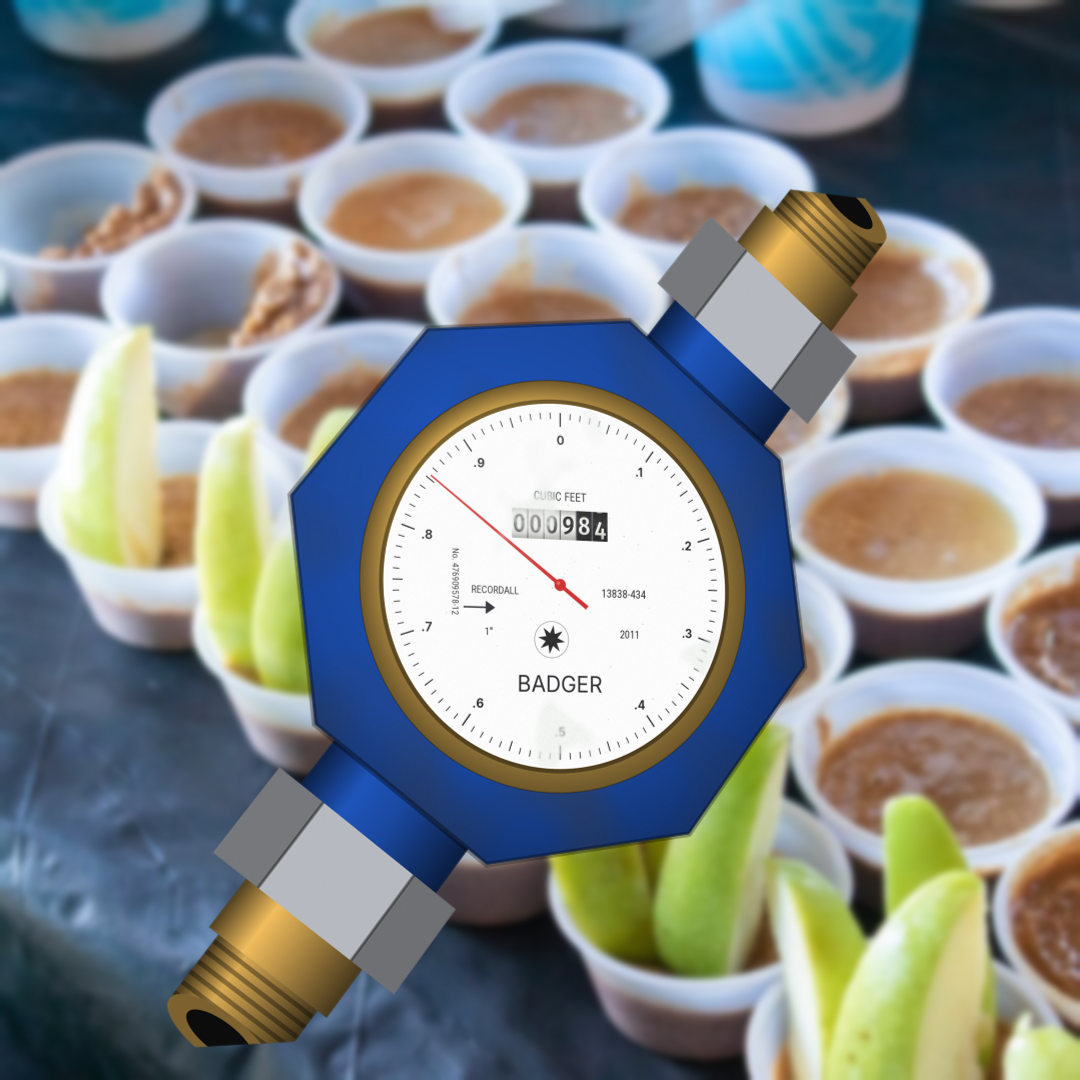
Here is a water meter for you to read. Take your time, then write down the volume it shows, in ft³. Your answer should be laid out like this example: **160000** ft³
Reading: **983.85** ft³
